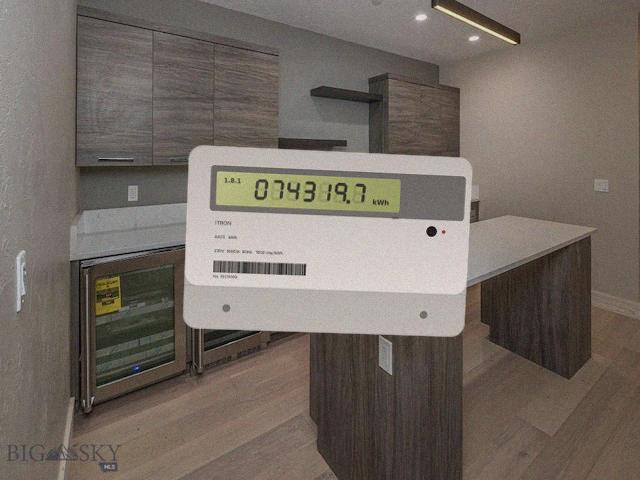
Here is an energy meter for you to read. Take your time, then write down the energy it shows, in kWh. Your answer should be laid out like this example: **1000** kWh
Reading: **74319.7** kWh
